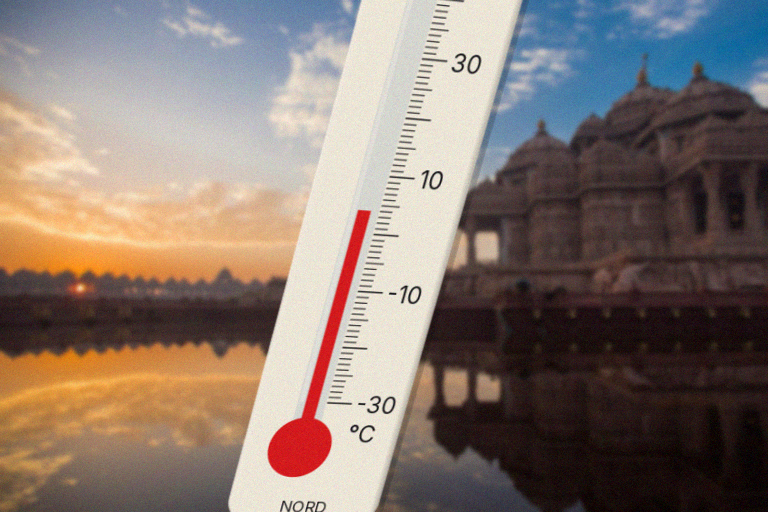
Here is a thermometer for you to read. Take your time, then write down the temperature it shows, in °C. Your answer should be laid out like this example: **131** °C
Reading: **4** °C
